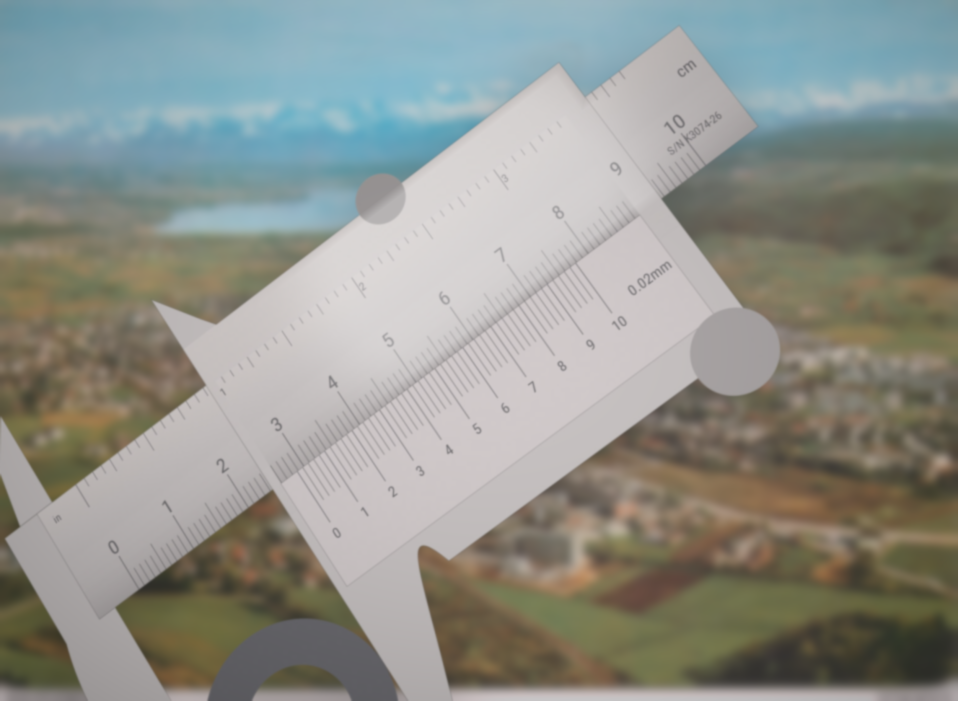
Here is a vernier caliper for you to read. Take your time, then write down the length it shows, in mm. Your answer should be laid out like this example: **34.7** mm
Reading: **28.8** mm
